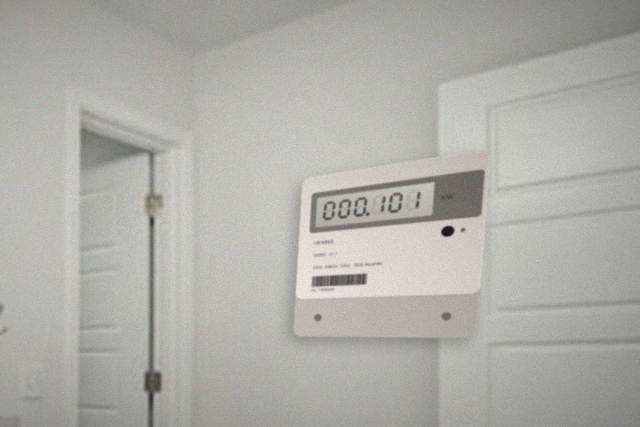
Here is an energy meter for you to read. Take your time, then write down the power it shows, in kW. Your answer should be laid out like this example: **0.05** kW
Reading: **0.101** kW
